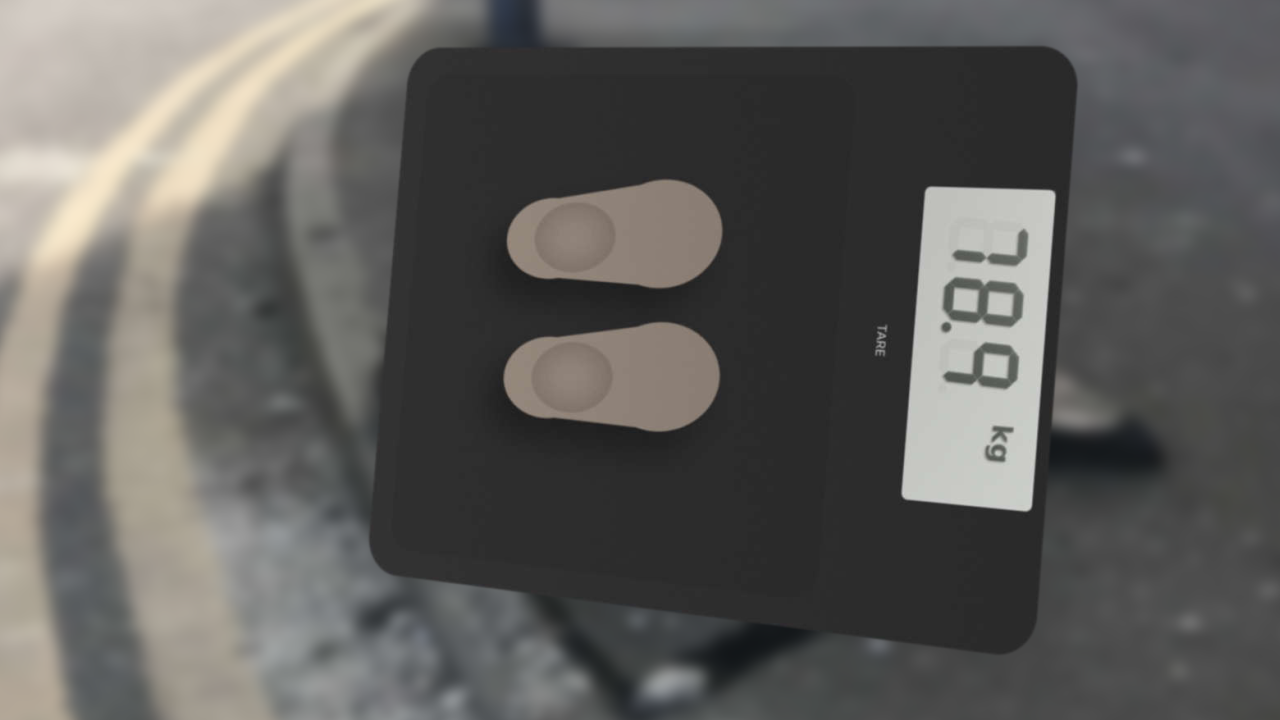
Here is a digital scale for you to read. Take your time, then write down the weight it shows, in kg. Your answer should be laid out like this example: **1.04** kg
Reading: **78.9** kg
